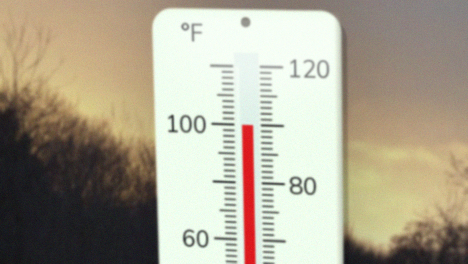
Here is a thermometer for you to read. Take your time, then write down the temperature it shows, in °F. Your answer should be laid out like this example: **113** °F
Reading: **100** °F
